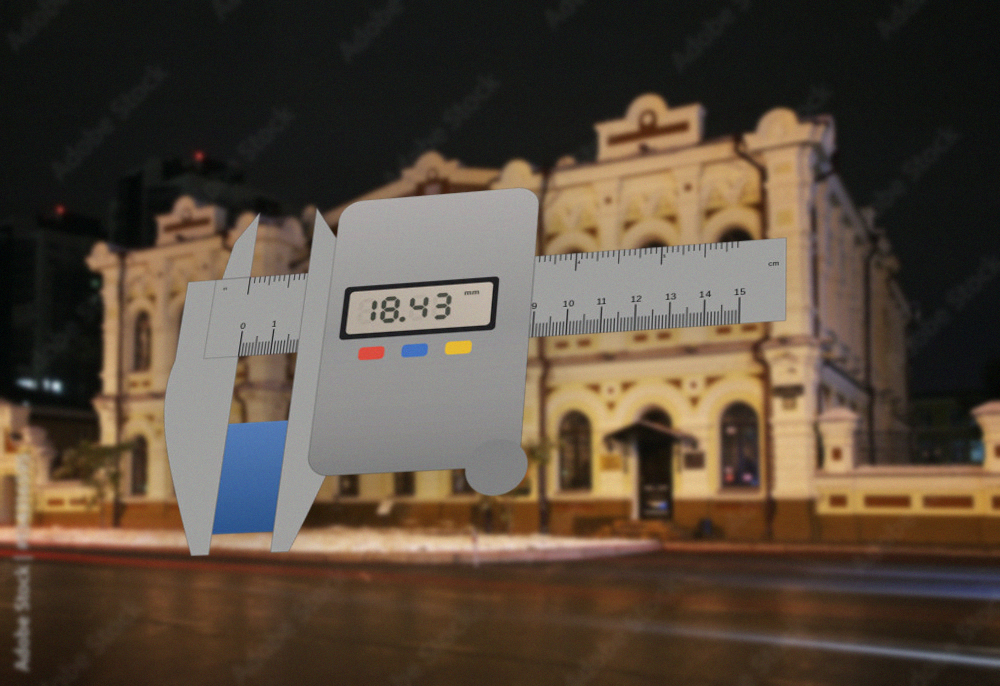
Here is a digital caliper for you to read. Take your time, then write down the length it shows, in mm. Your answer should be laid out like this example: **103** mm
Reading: **18.43** mm
